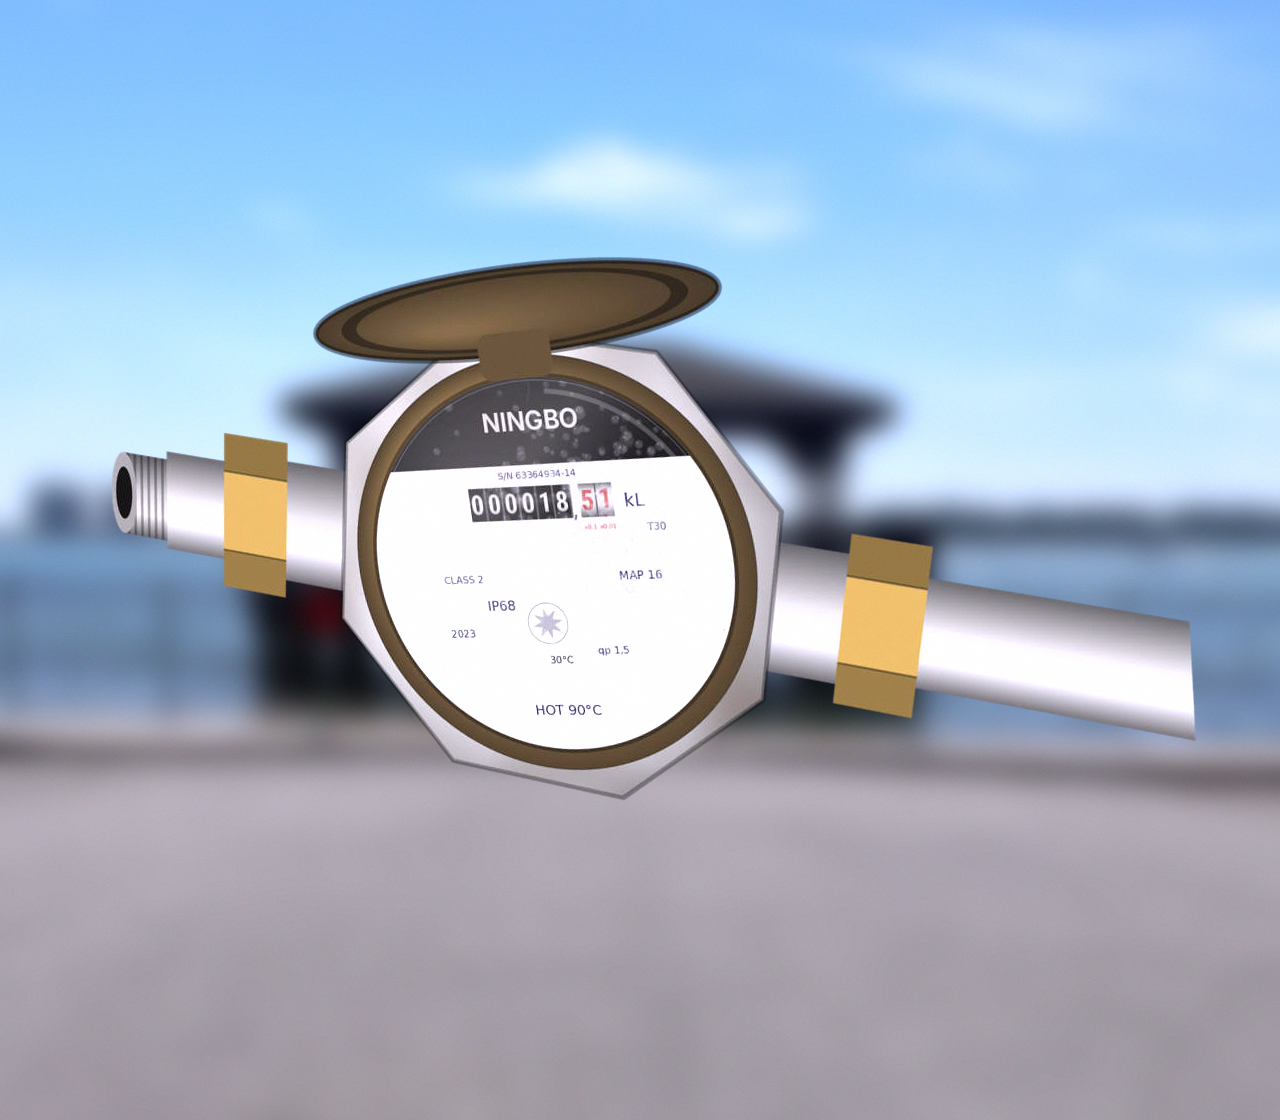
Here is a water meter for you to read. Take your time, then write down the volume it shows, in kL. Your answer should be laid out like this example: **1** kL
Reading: **18.51** kL
